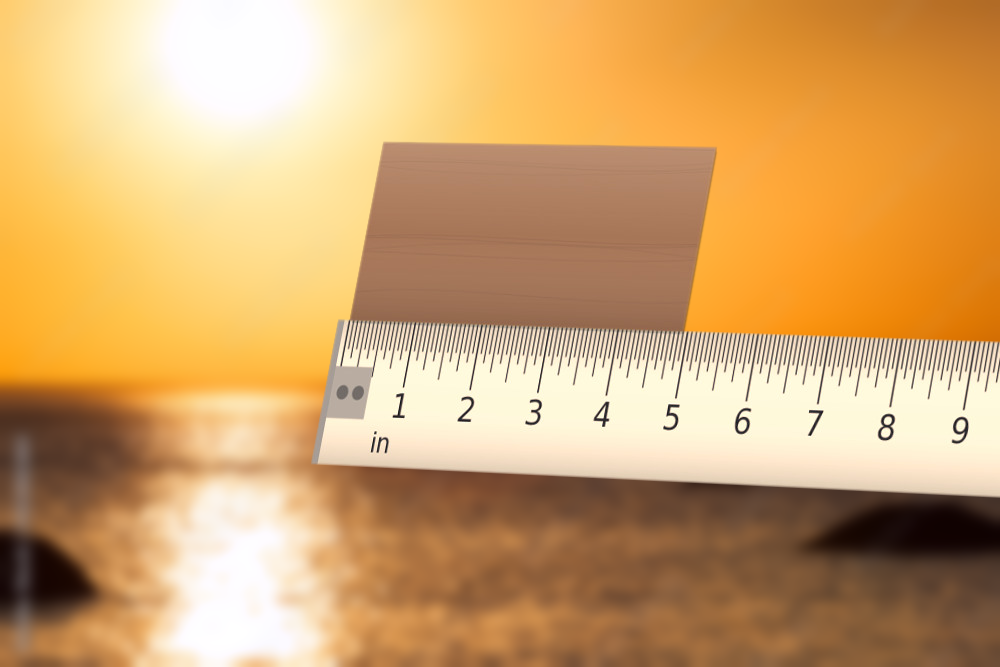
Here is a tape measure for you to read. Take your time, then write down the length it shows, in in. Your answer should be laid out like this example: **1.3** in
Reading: **4.9375** in
